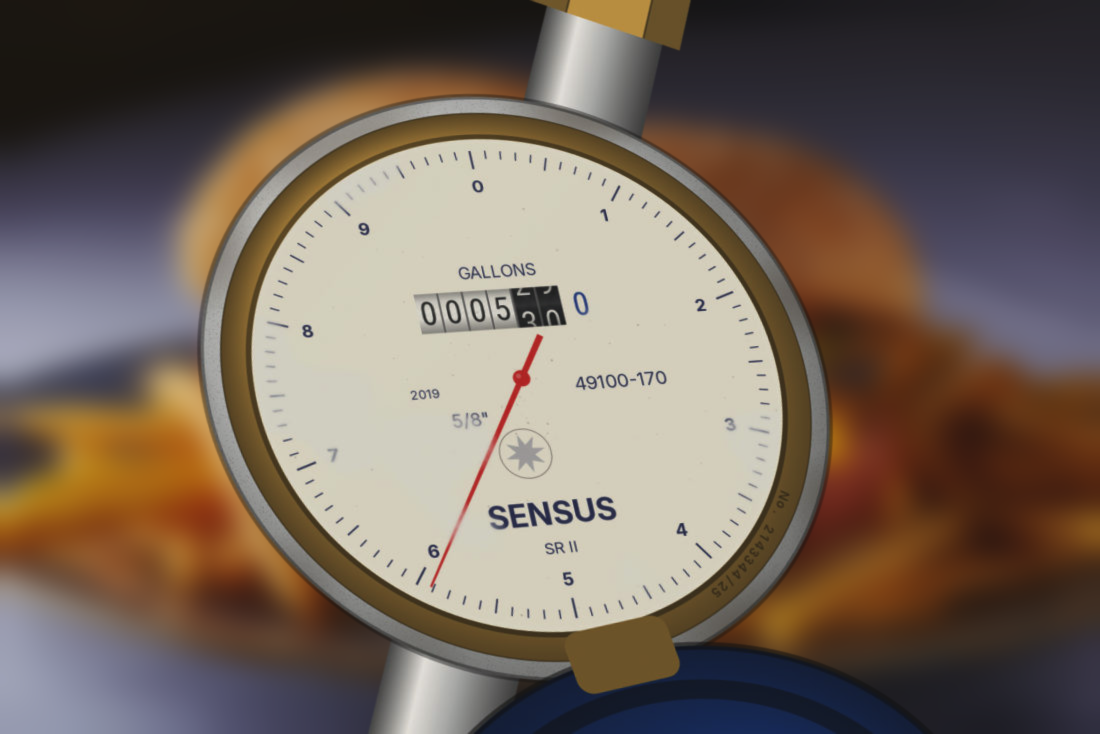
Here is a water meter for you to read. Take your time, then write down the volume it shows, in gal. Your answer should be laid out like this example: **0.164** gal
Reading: **5295.9** gal
